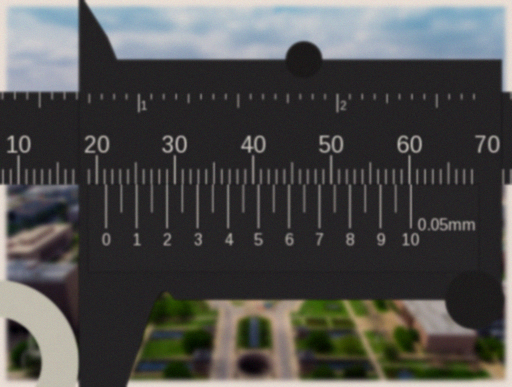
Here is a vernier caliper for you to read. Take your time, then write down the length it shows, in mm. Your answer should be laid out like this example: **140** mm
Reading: **21.2** mm
